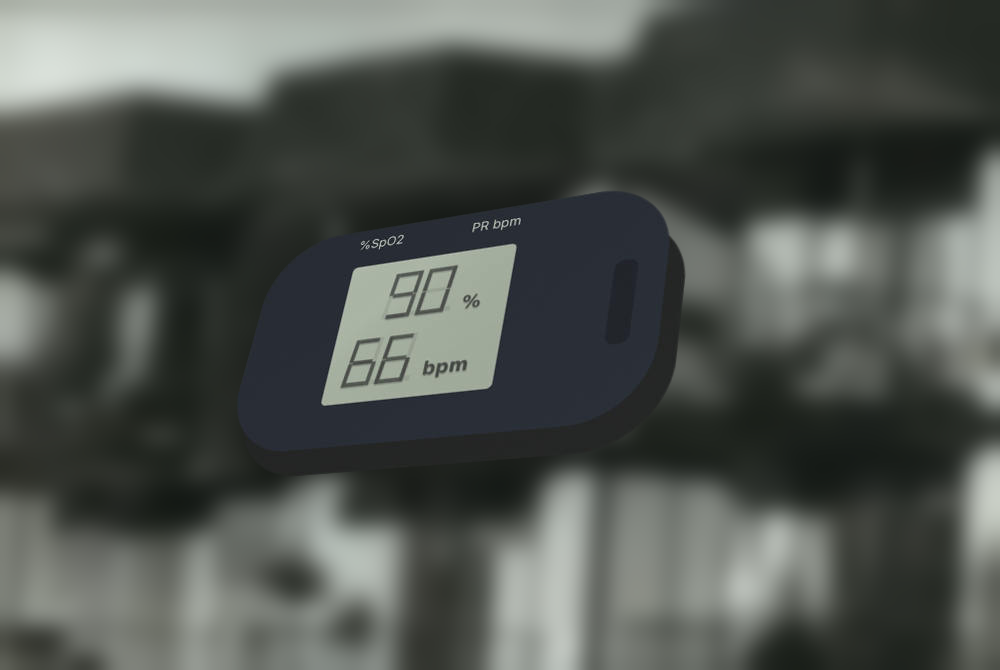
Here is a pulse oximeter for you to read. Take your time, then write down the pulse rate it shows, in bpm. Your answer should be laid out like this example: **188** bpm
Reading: **66** bpm
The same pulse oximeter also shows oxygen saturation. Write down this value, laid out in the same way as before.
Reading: **90** %
